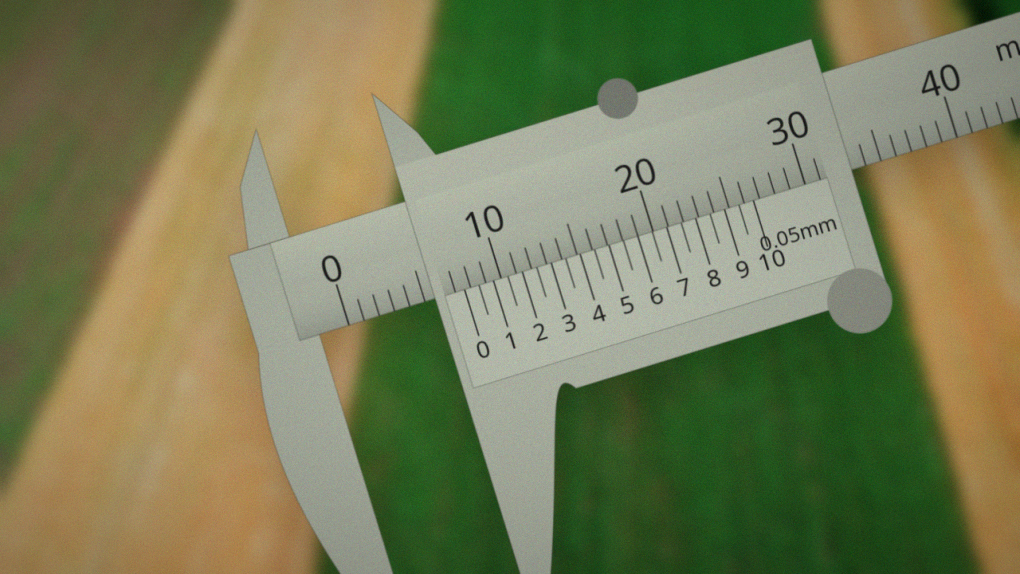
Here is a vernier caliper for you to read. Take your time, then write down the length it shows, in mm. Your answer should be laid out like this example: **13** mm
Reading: **7.6** mm
